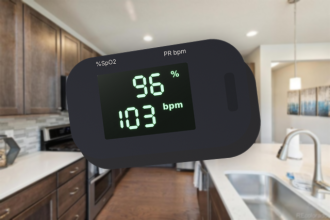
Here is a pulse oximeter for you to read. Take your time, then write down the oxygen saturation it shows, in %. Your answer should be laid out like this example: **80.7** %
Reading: **96** %
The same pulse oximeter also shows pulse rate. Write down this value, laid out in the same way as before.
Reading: **103** bpm
